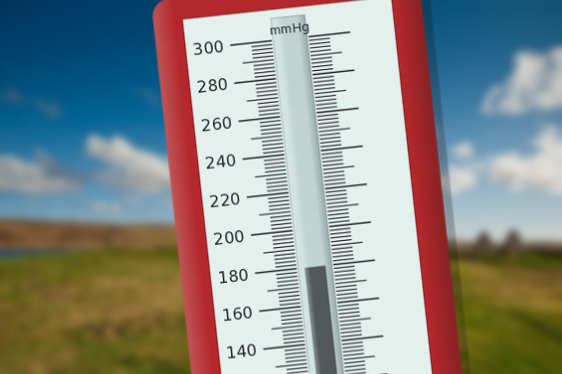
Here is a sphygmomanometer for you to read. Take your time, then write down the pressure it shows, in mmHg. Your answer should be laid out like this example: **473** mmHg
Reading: **180** mmHg
